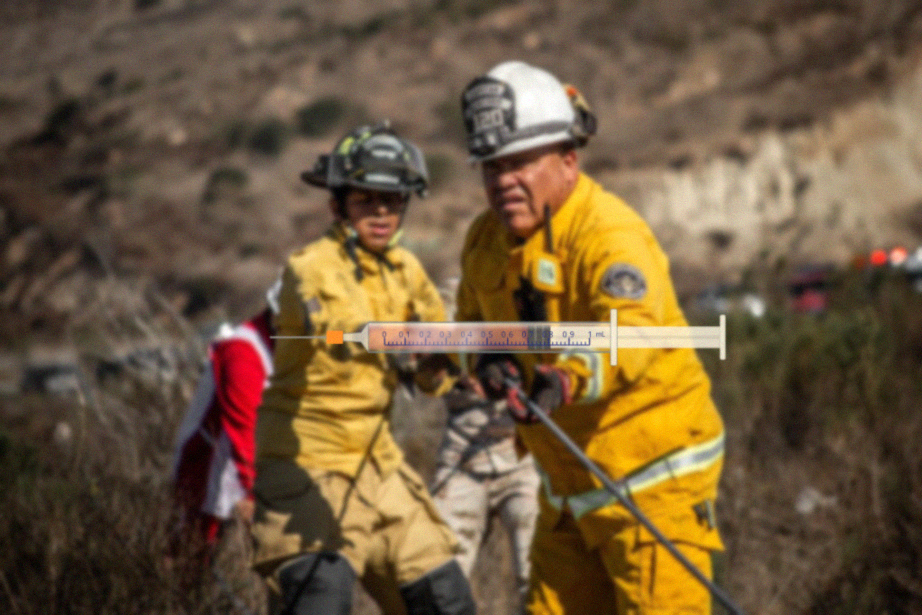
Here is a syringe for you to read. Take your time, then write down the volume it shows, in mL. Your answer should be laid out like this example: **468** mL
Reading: **0.7** mL
